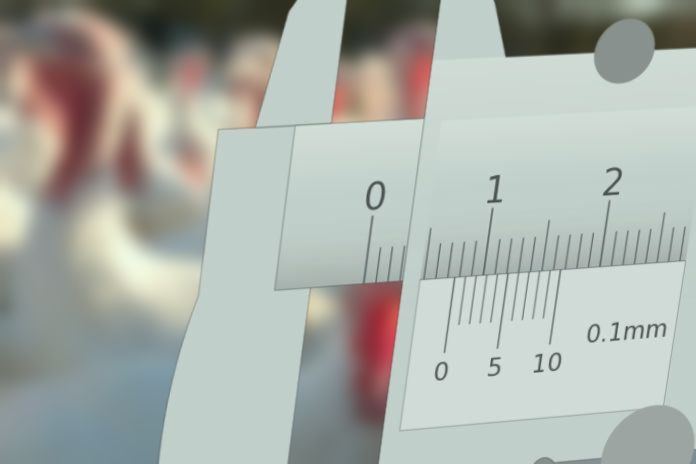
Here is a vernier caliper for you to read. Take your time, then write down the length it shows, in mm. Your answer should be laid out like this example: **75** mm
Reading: **7.6** mm
